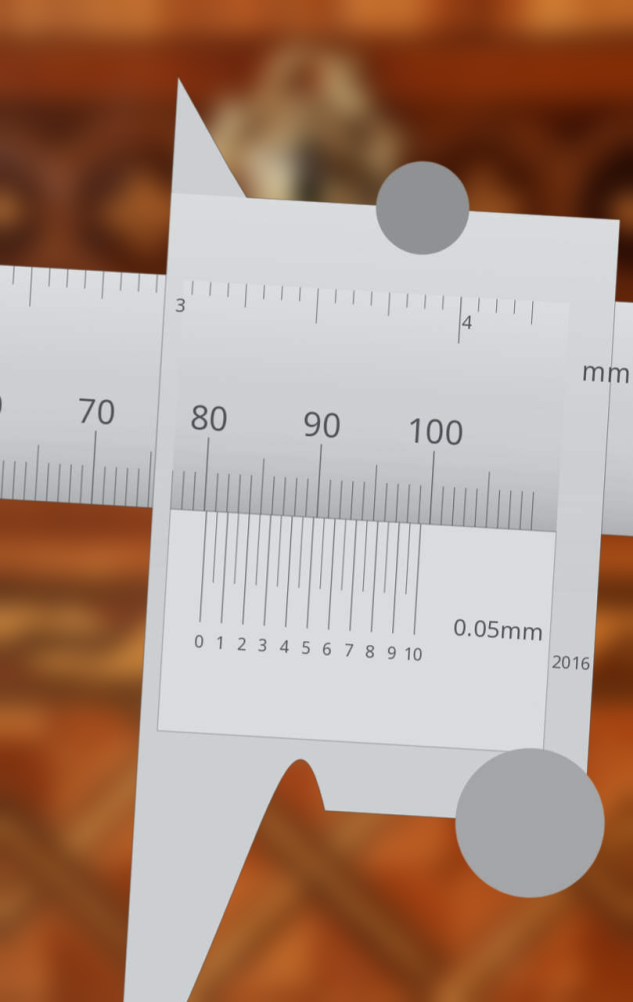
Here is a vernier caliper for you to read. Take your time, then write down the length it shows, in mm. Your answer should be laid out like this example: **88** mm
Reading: **80.2** mm
